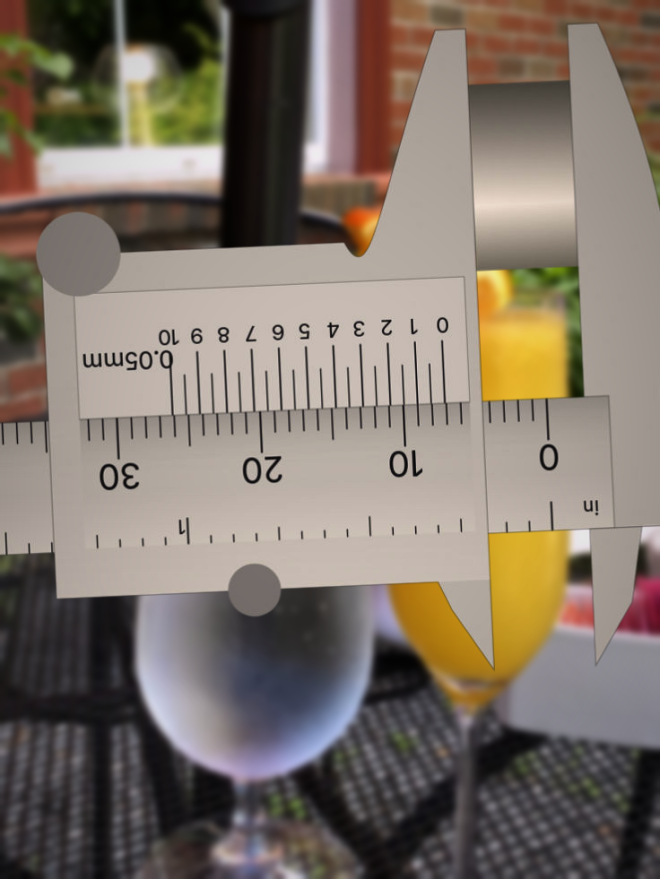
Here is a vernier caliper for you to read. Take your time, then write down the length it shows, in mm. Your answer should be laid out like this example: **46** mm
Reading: **7.1** mm
